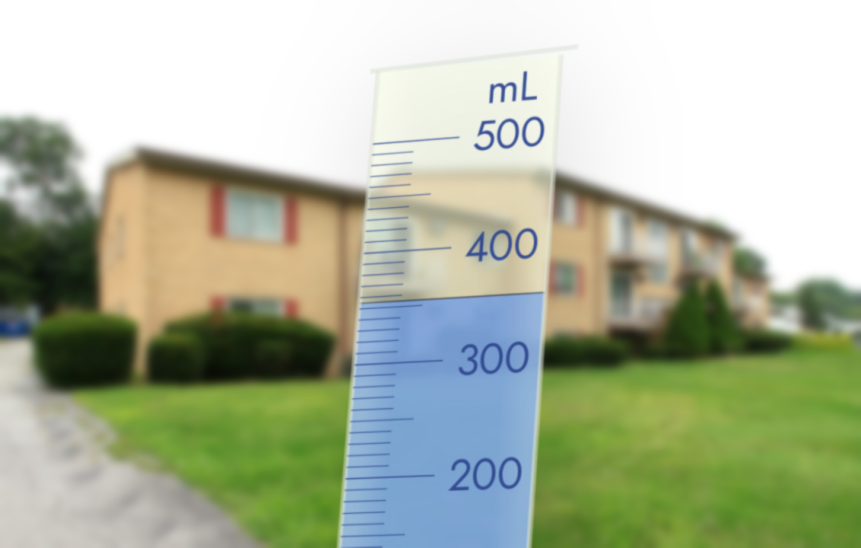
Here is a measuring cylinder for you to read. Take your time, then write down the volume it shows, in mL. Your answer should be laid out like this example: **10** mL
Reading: **355** mL
